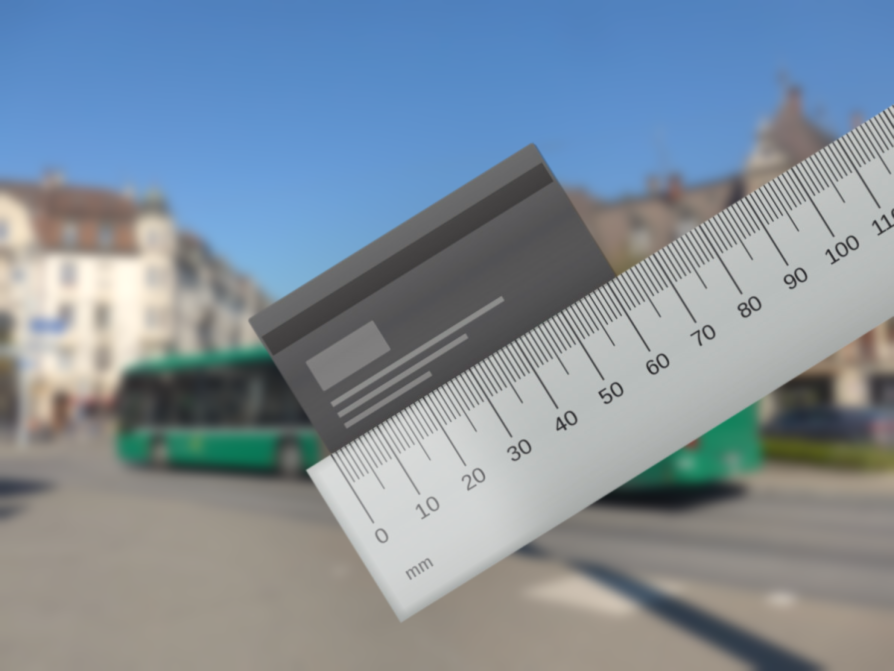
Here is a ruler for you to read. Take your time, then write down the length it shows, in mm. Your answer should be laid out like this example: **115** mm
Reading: **62** mm
